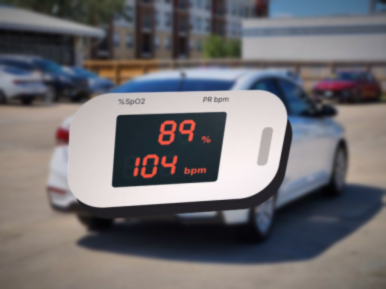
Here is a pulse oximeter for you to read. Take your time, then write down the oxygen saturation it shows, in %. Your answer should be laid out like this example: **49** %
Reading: **89** %
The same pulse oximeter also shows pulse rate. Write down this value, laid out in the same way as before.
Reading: **104** bpm
